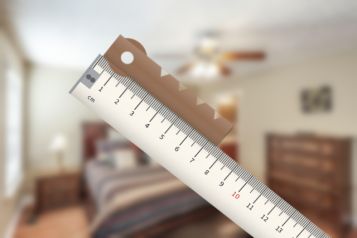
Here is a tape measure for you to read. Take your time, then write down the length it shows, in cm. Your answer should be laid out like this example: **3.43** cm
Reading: **7.5** cm
